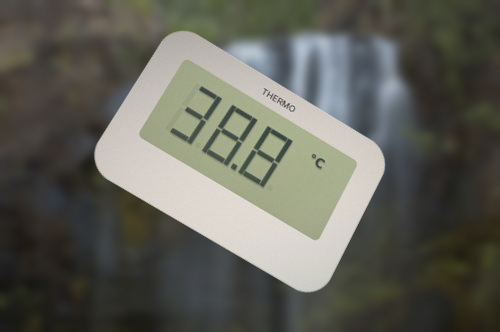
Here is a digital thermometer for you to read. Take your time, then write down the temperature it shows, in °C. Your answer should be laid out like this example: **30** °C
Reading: **38.8** °C
